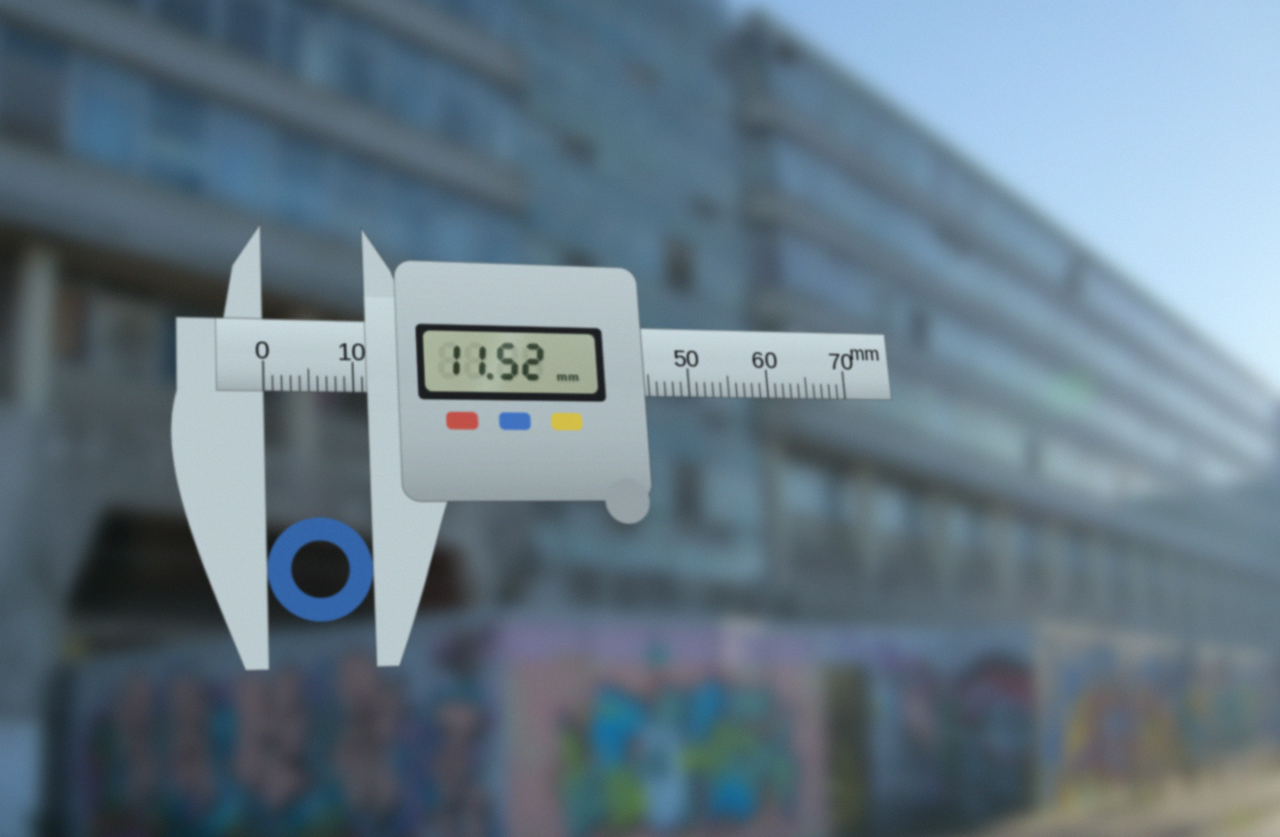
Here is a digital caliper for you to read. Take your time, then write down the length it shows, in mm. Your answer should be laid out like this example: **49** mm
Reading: **11.52** mm
